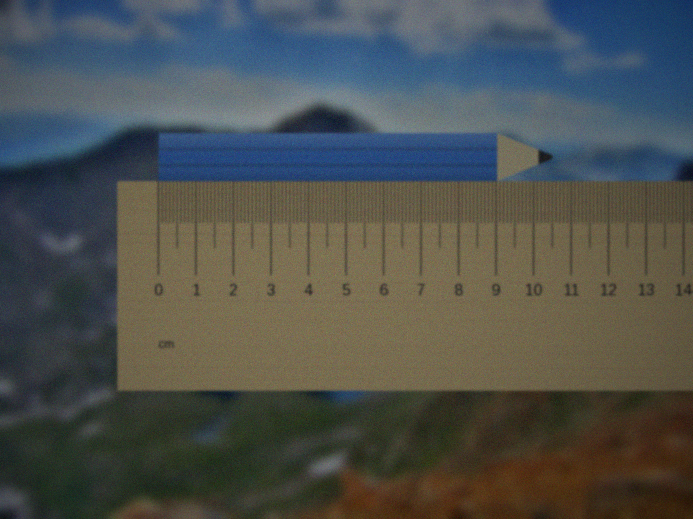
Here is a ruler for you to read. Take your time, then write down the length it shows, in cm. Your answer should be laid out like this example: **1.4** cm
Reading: **10.5** cm
